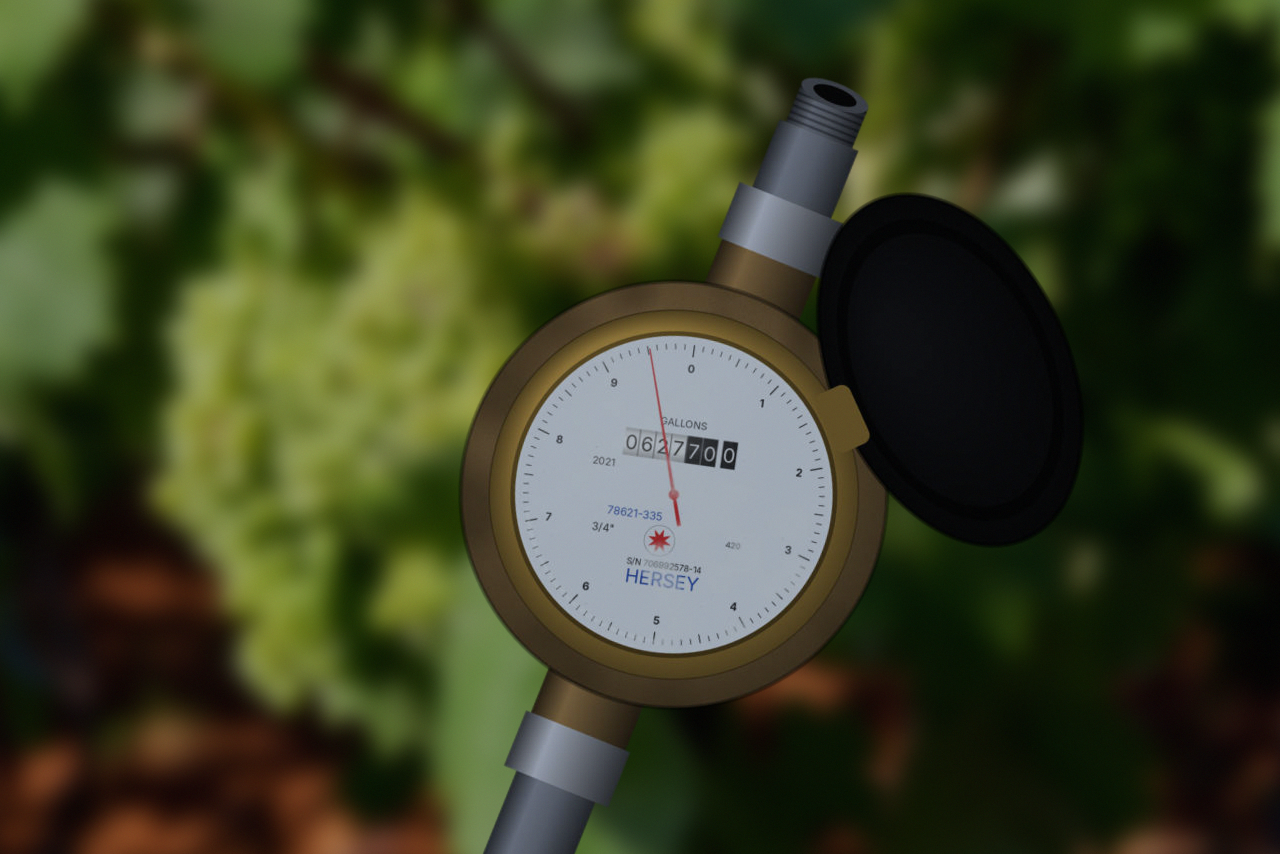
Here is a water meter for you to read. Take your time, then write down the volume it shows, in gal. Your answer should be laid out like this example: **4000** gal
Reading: **627699.5** gal
